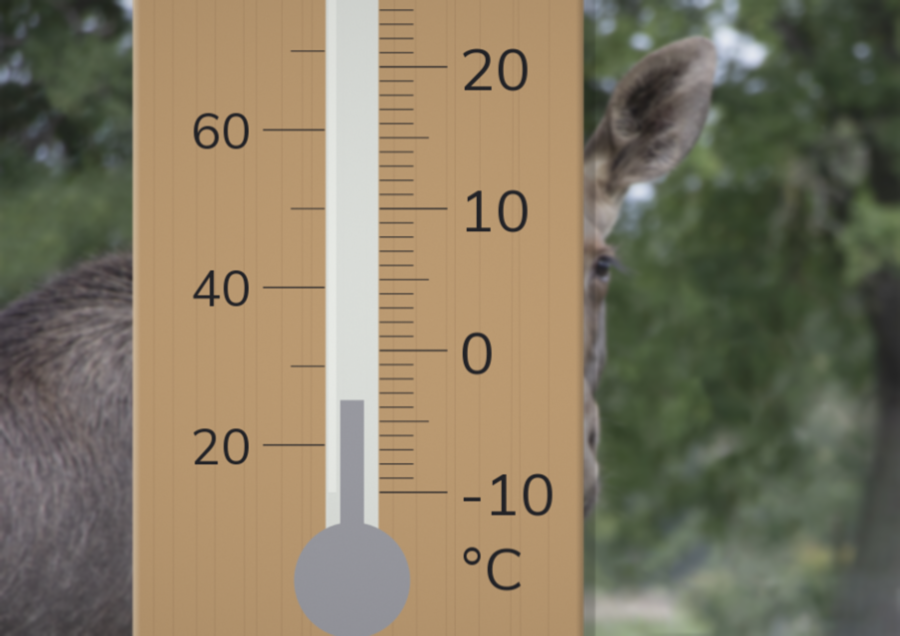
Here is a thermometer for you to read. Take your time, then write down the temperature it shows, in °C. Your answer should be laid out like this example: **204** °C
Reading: **-3.5** °C
